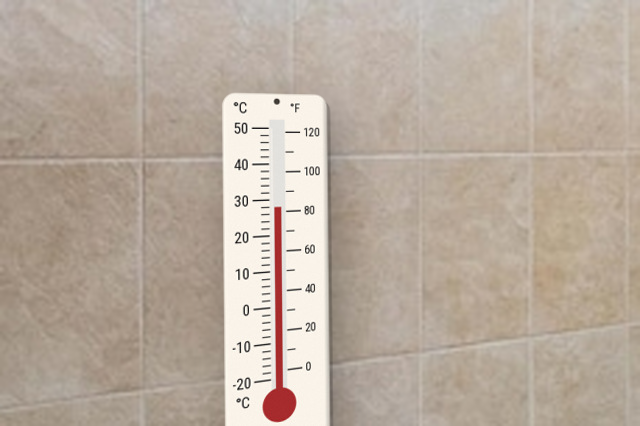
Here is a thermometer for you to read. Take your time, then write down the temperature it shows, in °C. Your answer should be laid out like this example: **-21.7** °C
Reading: **28** °C
